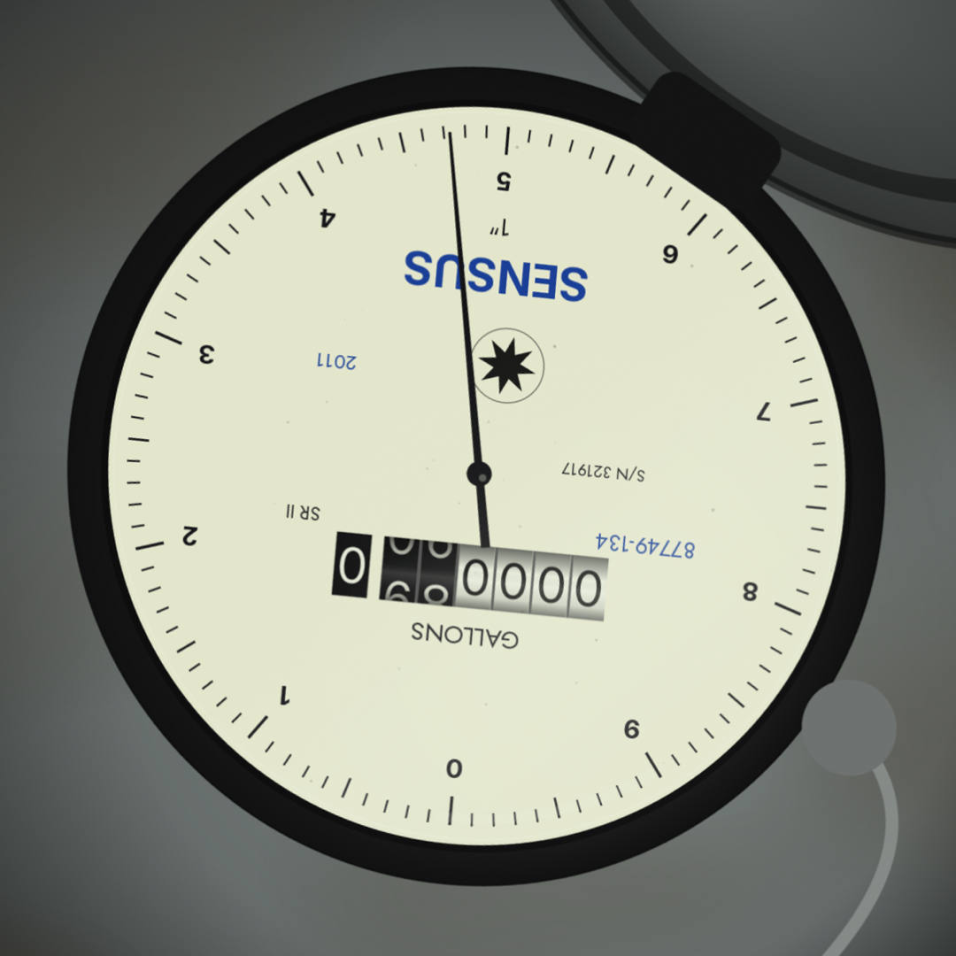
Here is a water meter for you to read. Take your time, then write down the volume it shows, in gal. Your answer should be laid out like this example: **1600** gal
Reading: **894.7** gal
